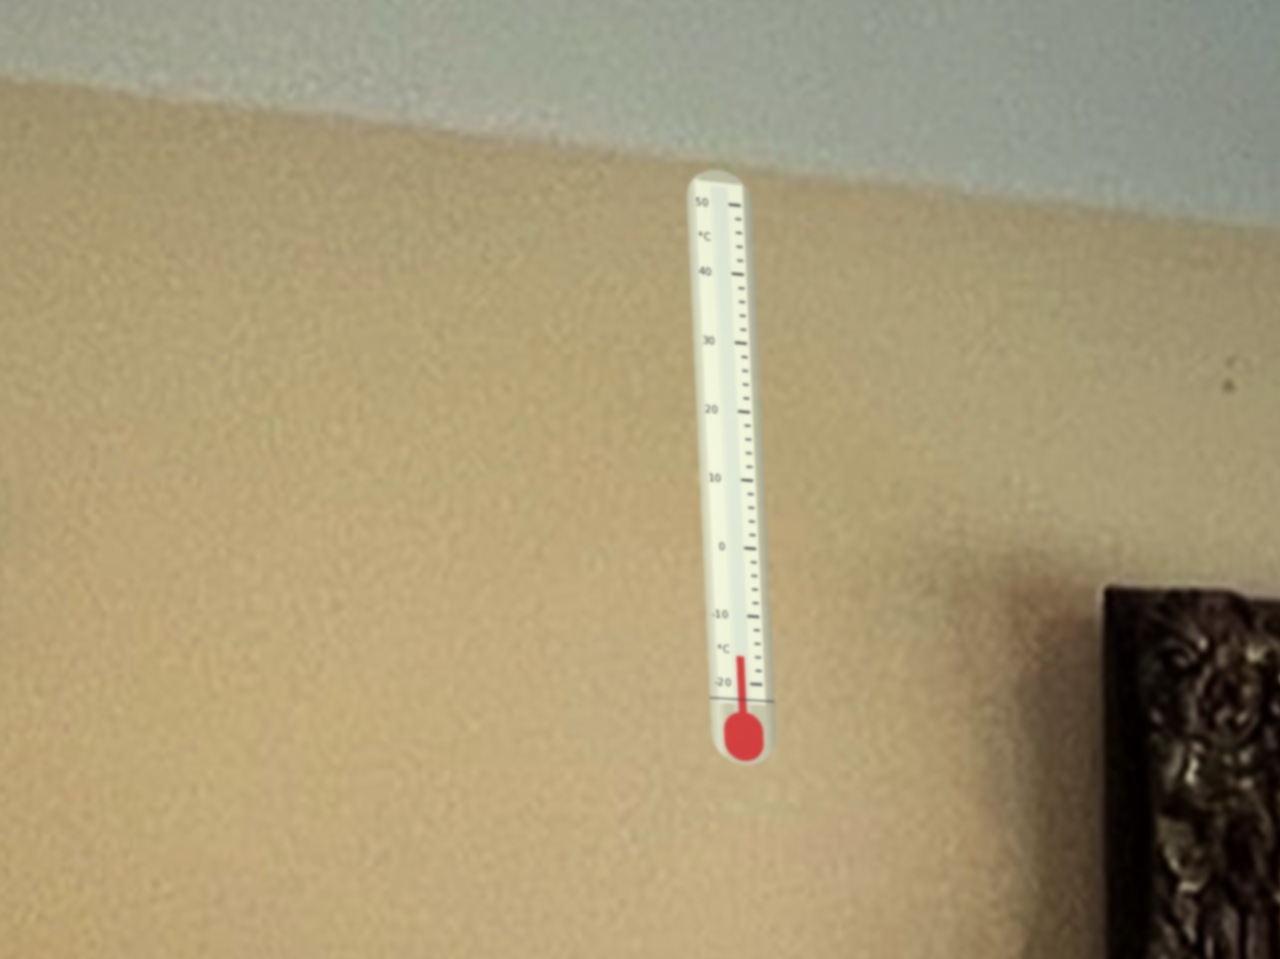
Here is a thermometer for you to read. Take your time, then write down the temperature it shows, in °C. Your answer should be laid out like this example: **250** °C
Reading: **-16** °C
